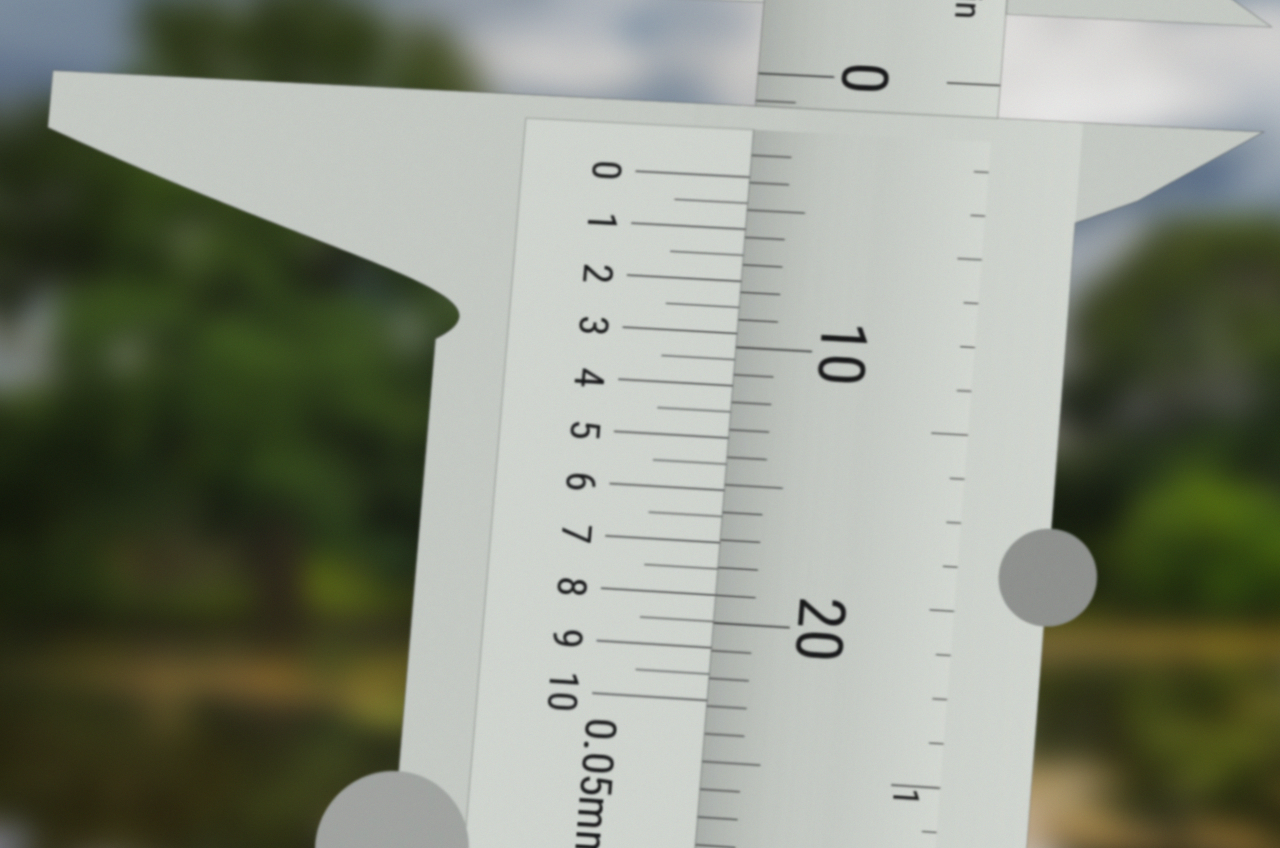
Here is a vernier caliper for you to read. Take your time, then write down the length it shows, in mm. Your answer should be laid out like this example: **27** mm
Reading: **3.8** mm
